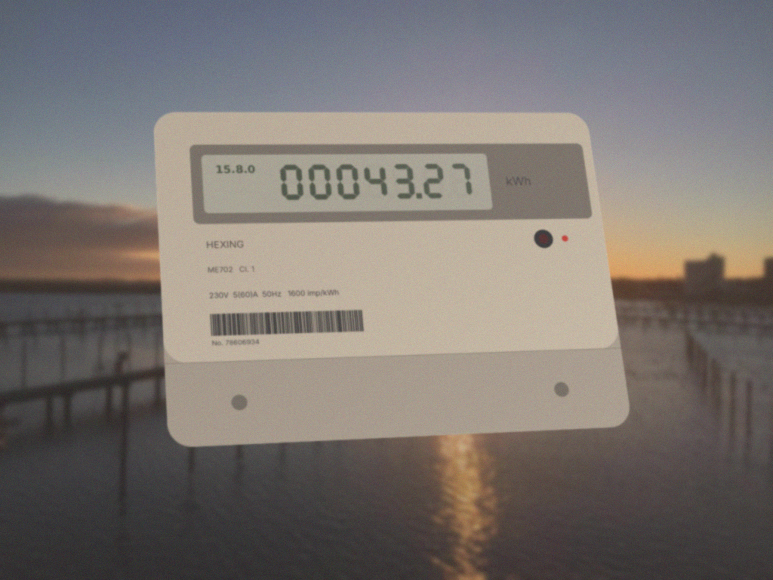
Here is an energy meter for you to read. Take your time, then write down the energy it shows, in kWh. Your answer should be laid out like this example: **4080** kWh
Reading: **43.27** kWh
